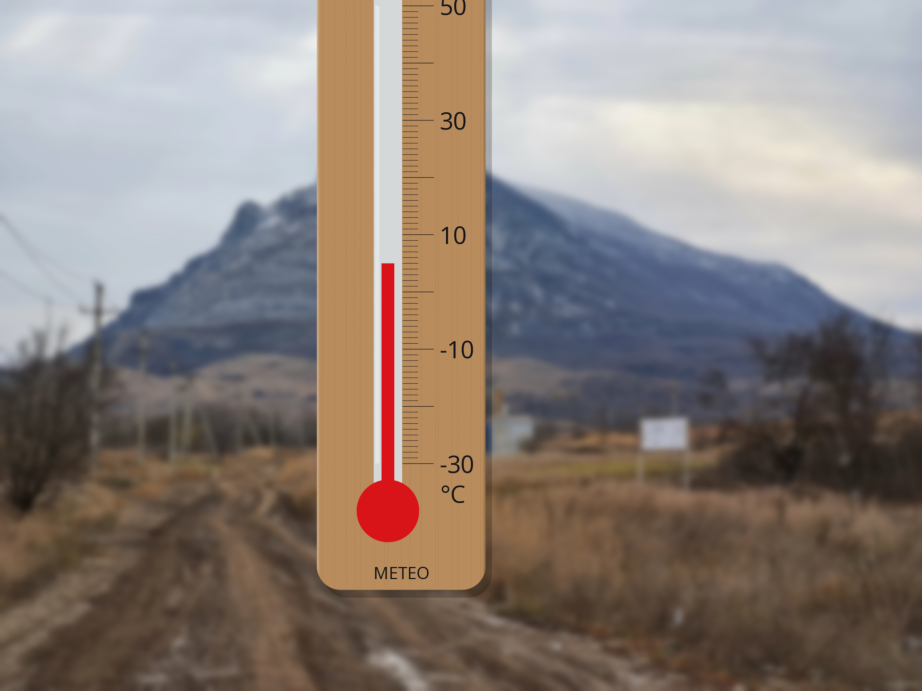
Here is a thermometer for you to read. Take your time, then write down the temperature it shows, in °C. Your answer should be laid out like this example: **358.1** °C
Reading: **5** °C
